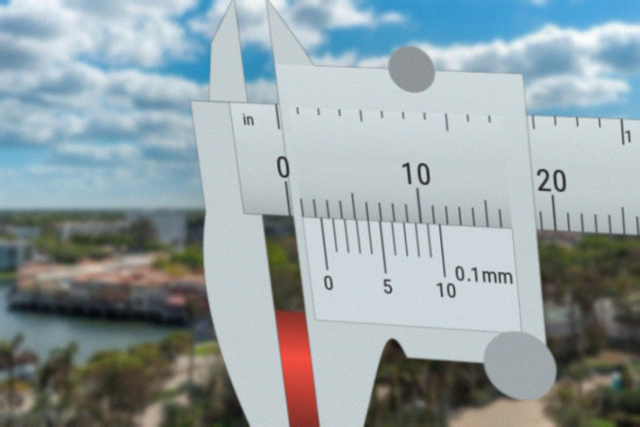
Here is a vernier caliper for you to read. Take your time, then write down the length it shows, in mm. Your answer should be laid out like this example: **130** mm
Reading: **2.4** mm
